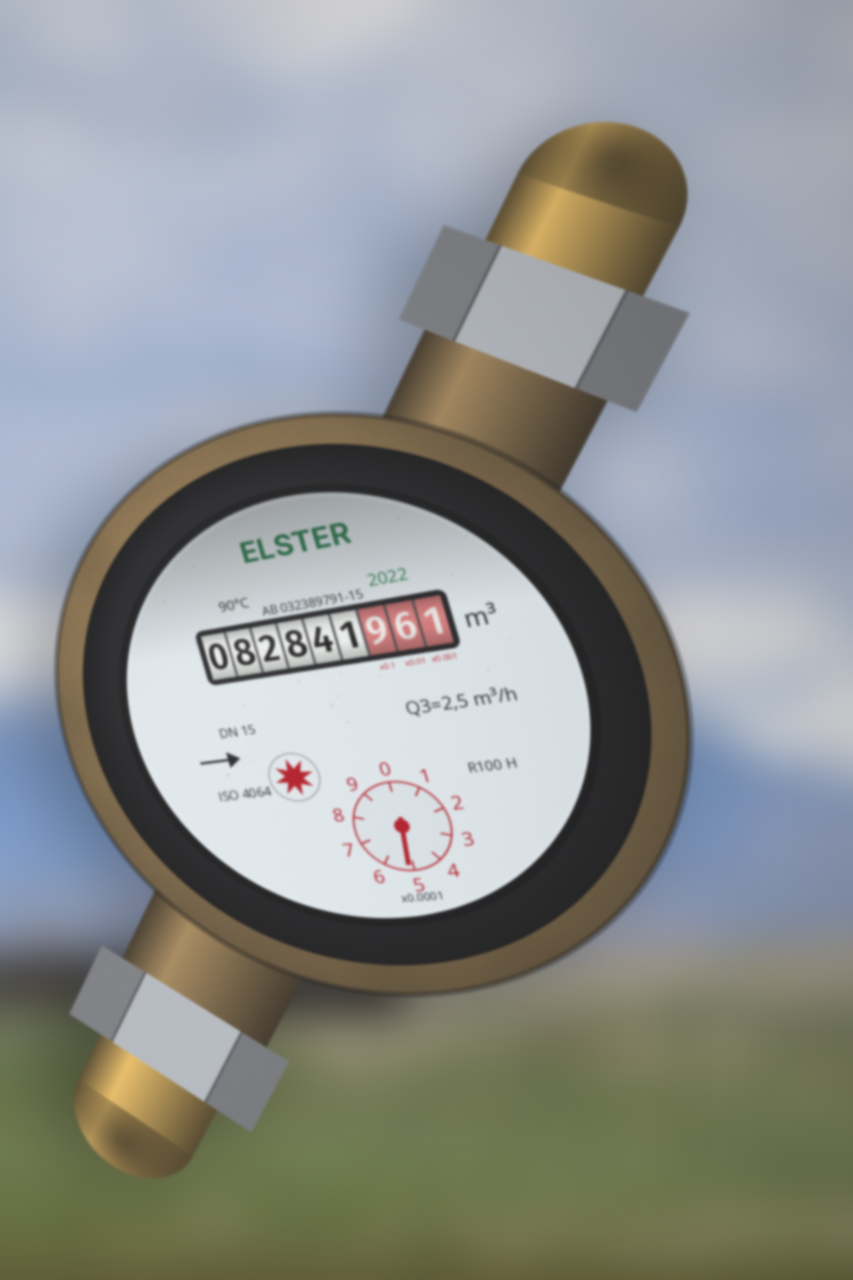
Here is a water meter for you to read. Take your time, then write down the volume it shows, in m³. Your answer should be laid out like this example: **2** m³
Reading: **82841.9615** m³
